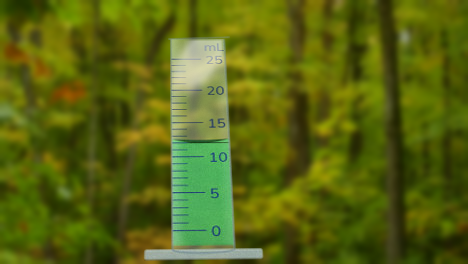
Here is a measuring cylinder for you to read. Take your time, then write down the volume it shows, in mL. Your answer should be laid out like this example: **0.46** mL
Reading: **12** mL
